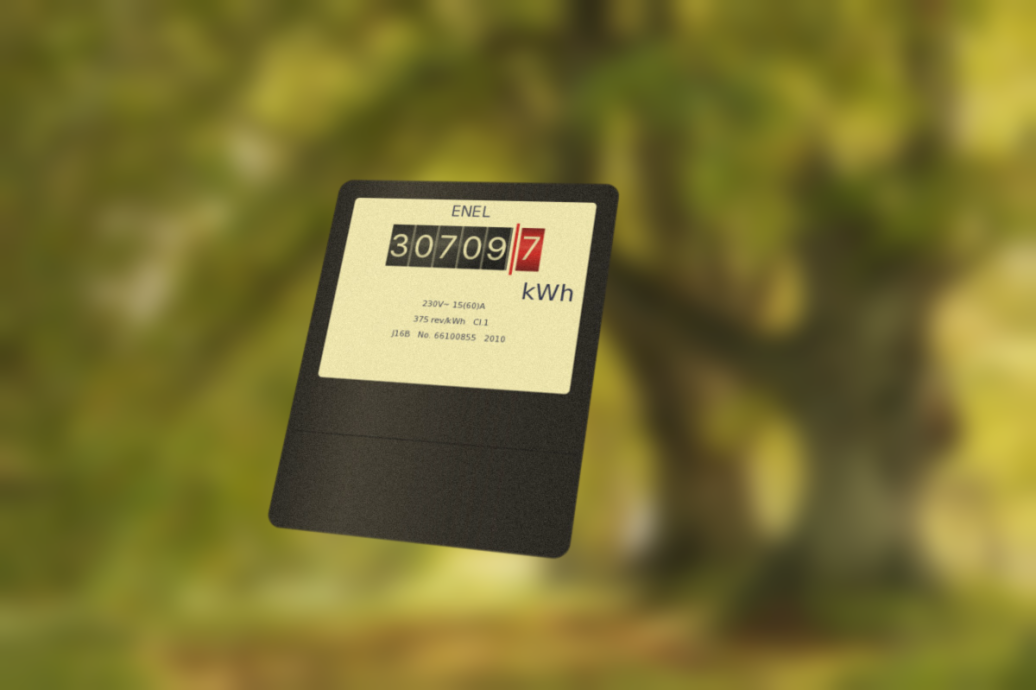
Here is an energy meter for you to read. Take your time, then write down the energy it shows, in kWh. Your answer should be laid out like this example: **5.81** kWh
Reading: **30709.7** kWh
